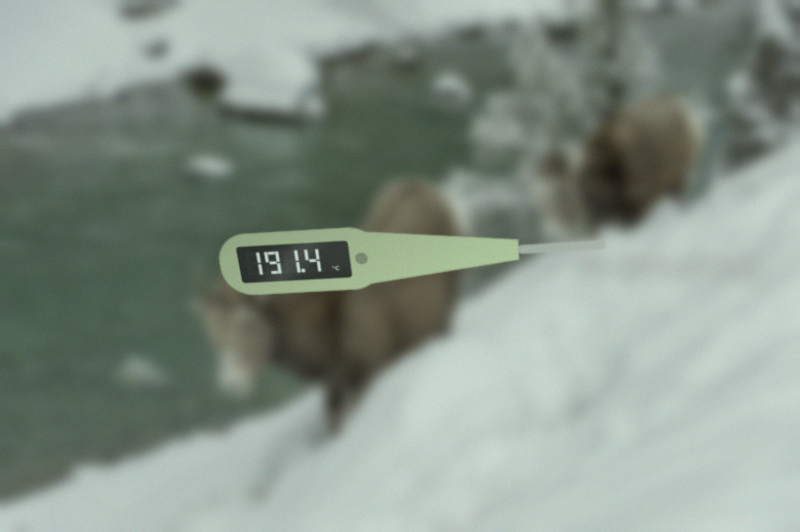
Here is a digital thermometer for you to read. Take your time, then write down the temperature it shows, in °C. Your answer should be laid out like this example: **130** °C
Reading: **191.4** °C
